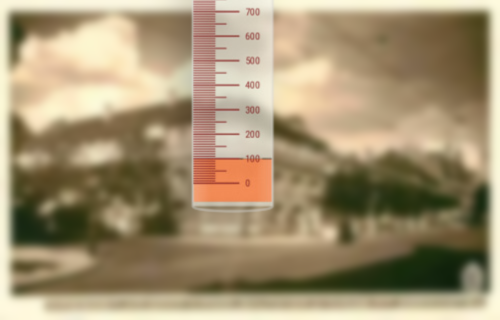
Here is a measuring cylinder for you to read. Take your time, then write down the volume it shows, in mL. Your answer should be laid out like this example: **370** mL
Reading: **100** mL
